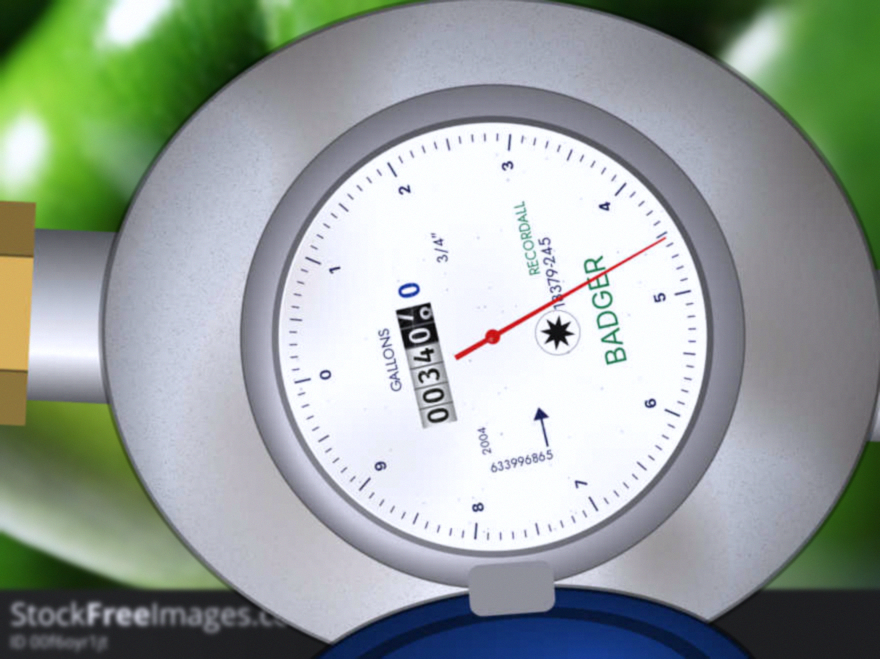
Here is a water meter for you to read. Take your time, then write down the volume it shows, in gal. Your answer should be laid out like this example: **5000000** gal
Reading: **34074.5** gal
